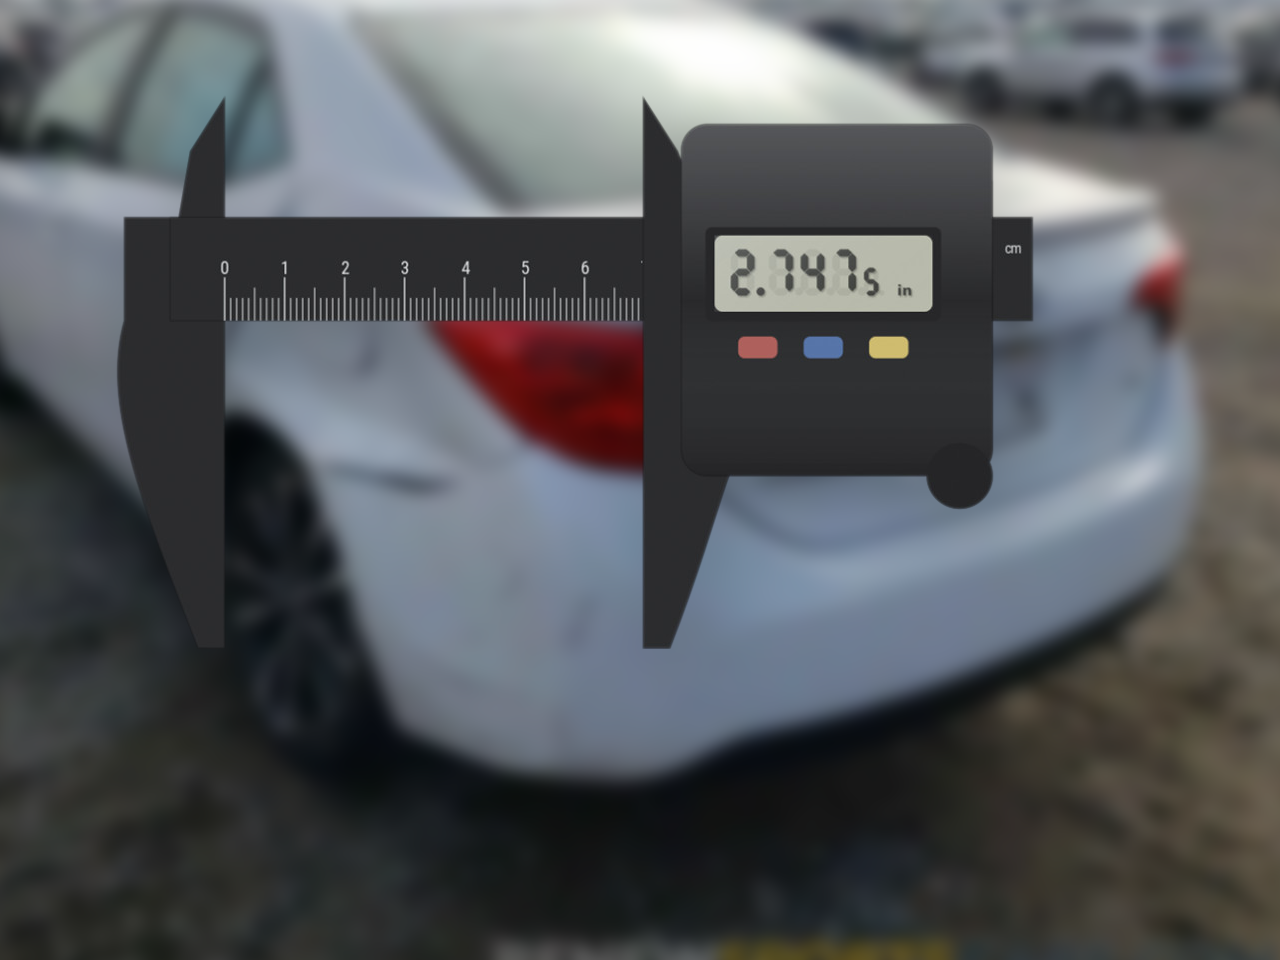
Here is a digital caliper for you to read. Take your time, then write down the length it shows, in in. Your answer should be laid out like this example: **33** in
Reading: **2.7475** in
